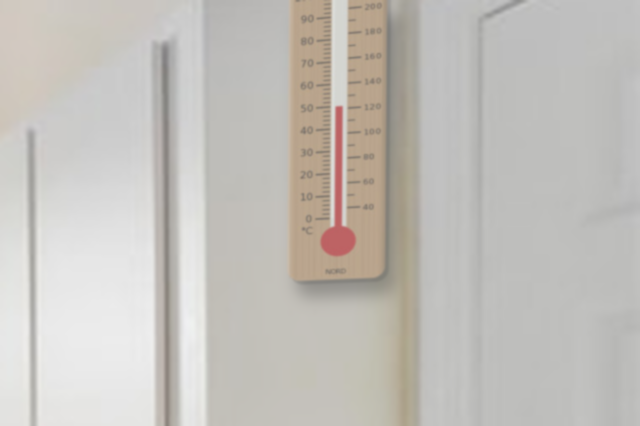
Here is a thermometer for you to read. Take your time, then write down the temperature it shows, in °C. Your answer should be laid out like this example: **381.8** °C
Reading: **50** °C
